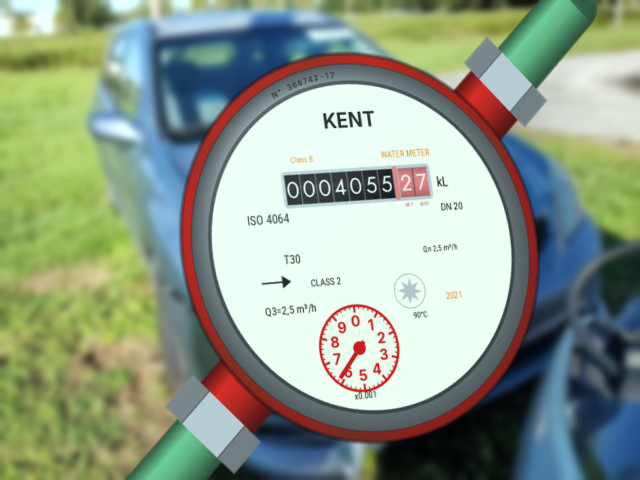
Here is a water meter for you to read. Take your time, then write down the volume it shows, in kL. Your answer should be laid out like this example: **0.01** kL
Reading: **4055.276** kL
